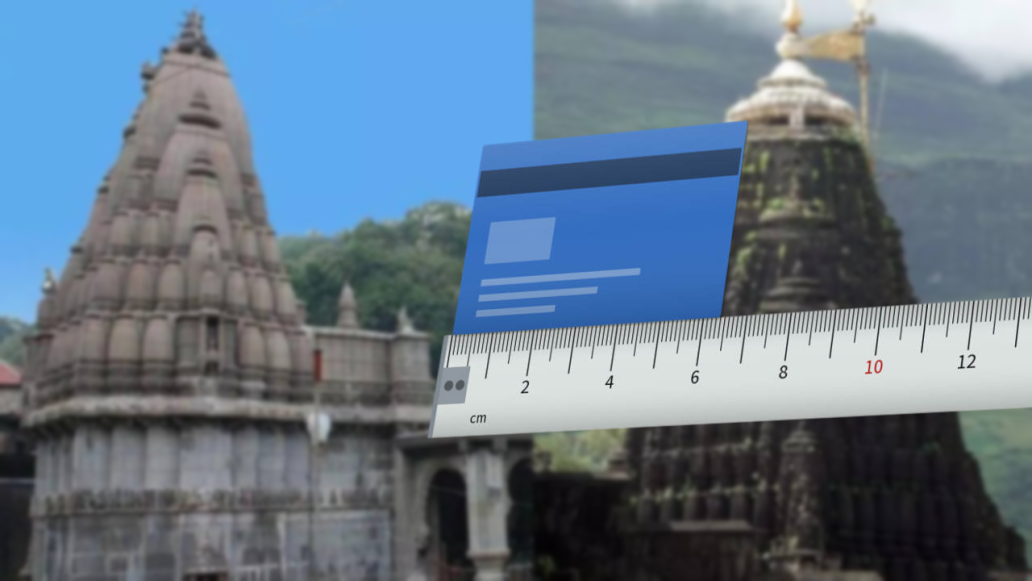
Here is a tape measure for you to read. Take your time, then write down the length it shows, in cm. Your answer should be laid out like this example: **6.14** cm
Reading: **6.4** cm
